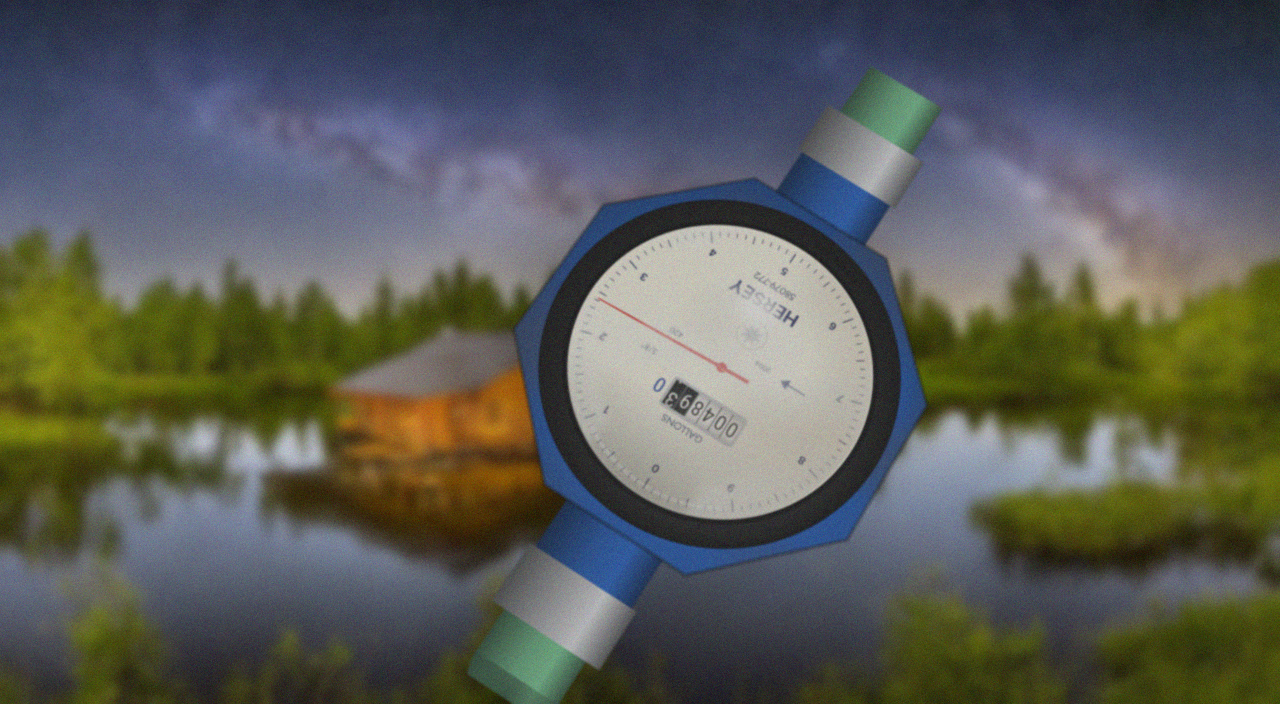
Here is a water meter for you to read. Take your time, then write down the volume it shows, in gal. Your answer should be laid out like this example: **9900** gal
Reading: **48932.4** gal
